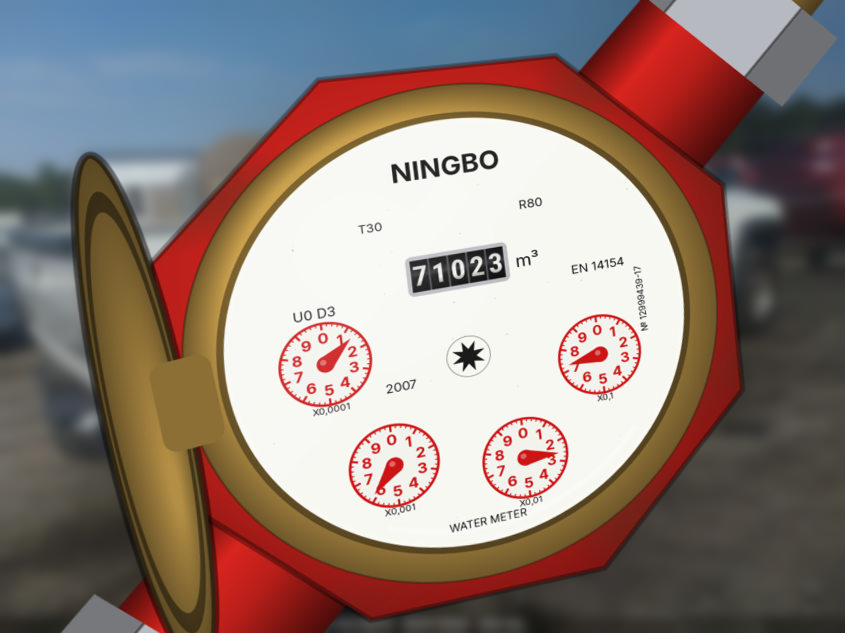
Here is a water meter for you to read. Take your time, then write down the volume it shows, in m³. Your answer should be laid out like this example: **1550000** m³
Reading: **71023.7261** m³
